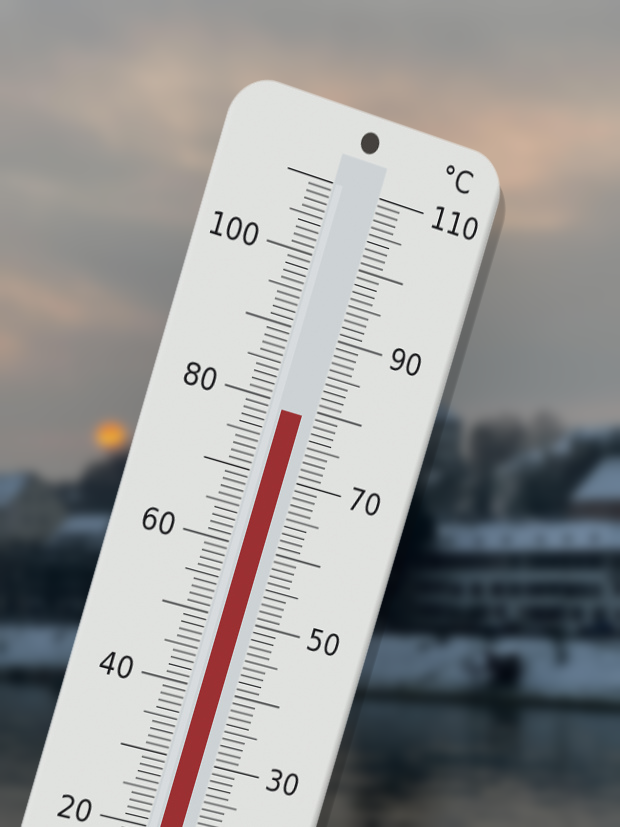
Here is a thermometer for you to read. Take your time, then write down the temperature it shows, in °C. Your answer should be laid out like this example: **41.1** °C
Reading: **79** °C
